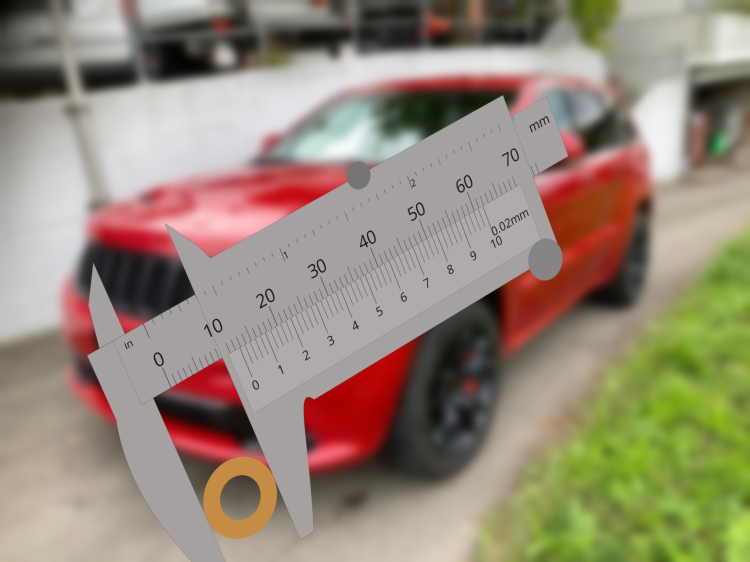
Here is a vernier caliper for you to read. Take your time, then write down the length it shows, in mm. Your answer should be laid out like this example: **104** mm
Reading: **12.8** mm
